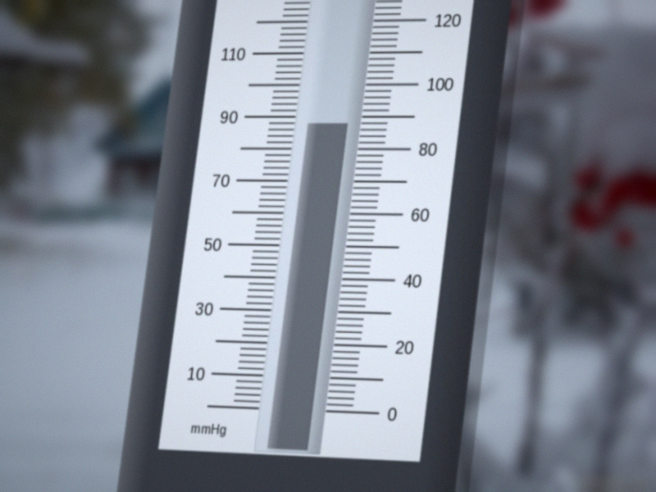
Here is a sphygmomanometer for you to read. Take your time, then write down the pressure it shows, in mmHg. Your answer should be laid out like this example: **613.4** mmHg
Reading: **88** mmHg
